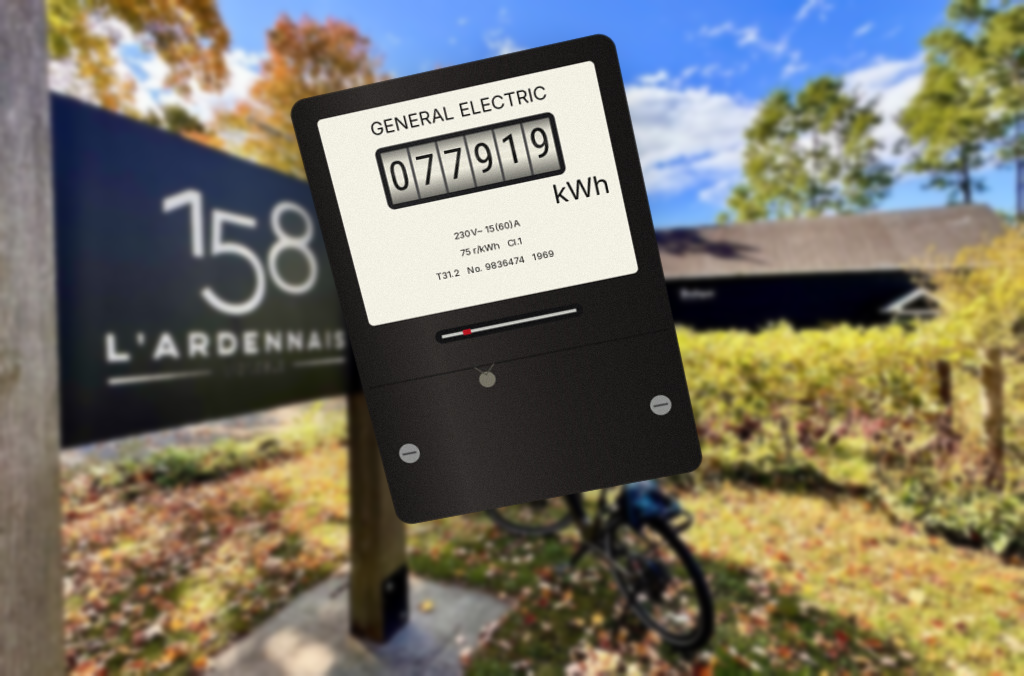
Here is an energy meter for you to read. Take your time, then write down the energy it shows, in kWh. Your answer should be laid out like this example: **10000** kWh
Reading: **77919** kWh
